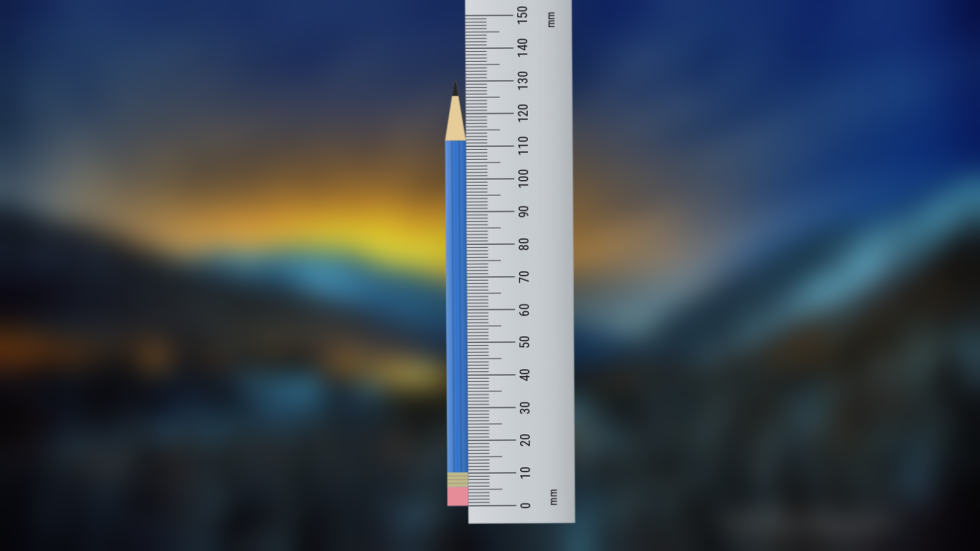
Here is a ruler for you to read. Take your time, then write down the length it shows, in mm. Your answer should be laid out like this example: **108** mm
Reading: **130** mm
